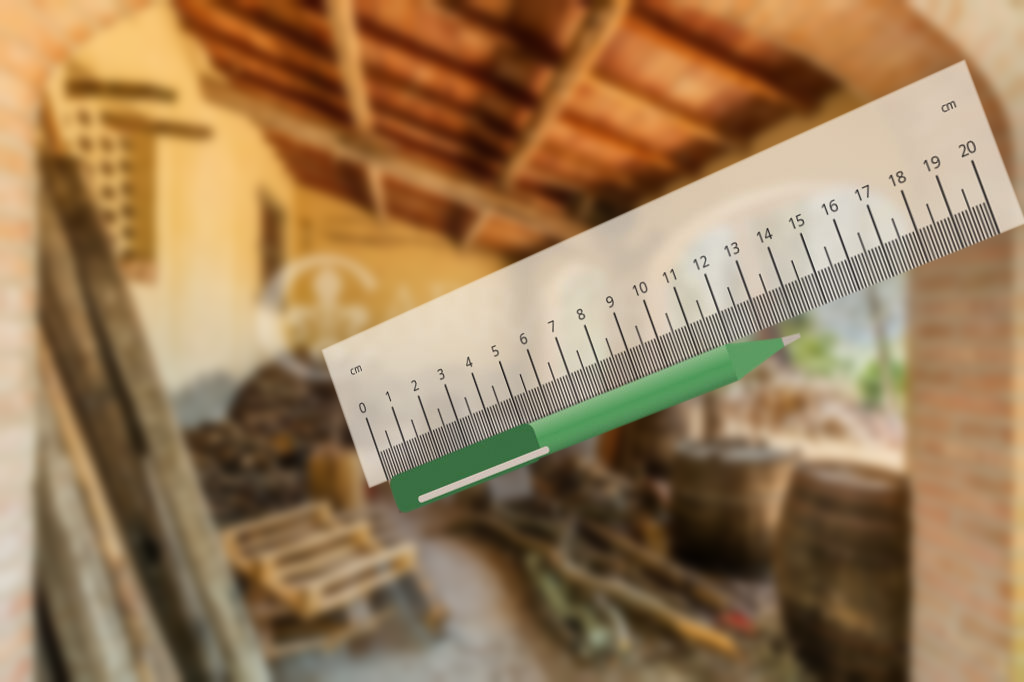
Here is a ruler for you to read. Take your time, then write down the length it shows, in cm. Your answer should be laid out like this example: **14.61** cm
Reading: **14** cm
